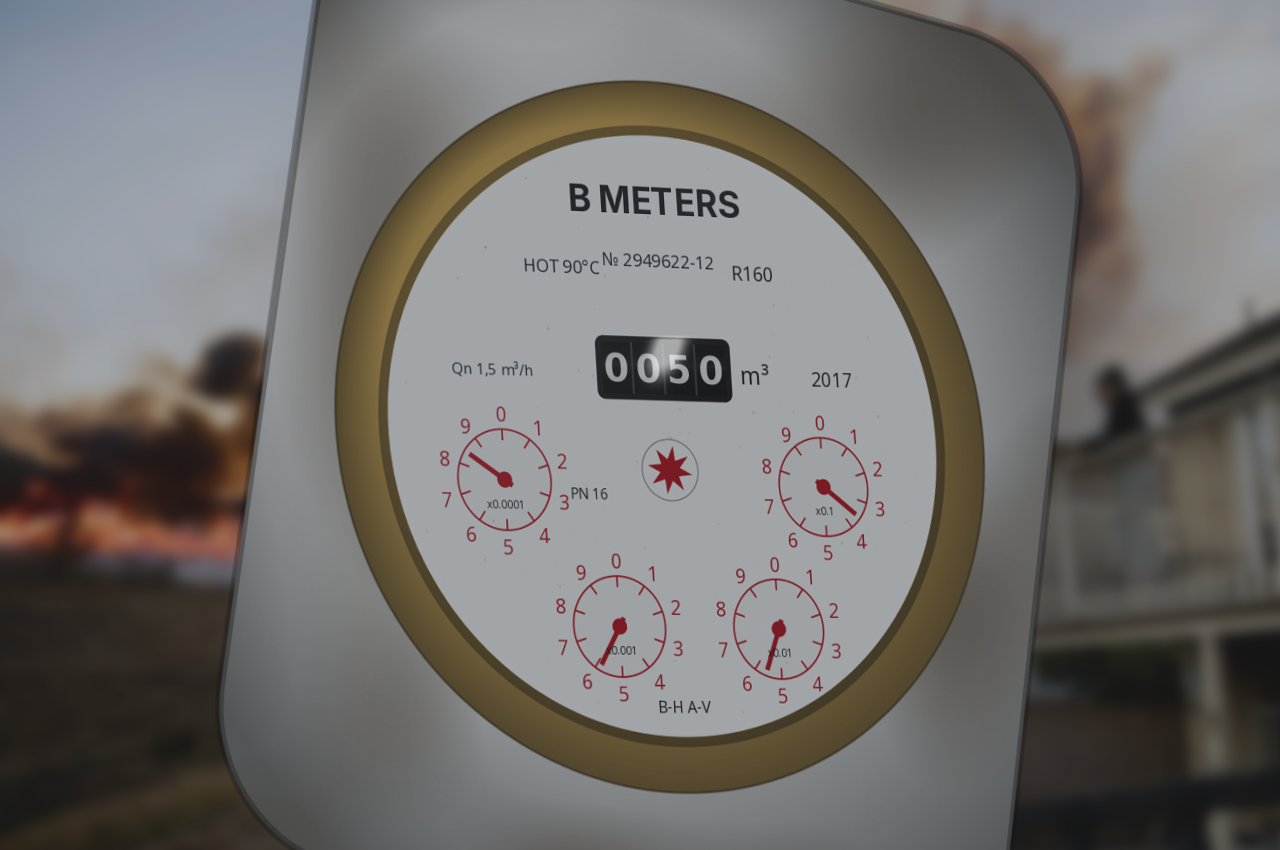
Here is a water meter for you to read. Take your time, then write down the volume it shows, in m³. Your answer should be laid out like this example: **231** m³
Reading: **50.3558** m³
